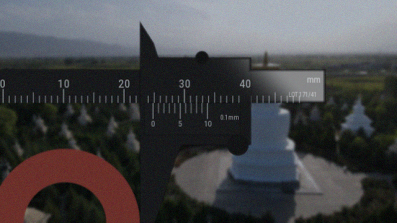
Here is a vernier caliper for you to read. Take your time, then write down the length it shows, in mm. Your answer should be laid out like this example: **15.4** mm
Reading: **24.8** mm
